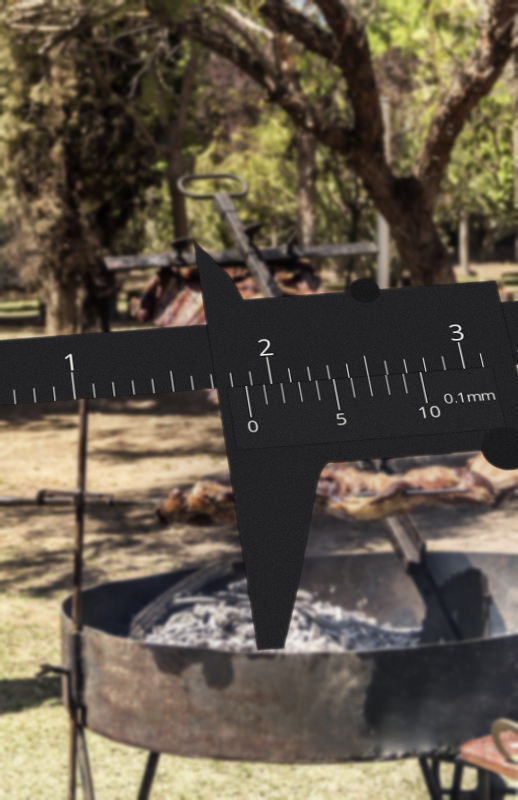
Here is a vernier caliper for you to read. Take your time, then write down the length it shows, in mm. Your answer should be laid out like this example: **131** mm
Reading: **18.7** mm
